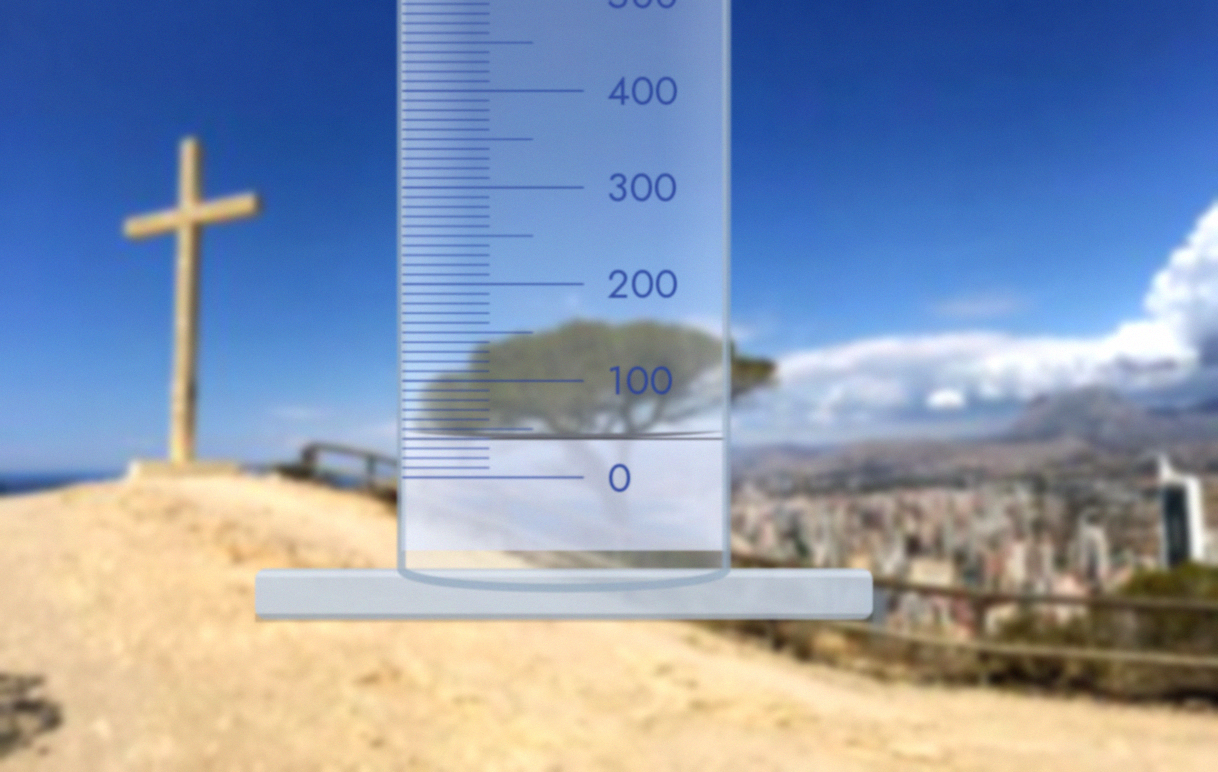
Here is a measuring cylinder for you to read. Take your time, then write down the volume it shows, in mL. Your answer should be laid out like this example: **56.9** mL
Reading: **40** mL
